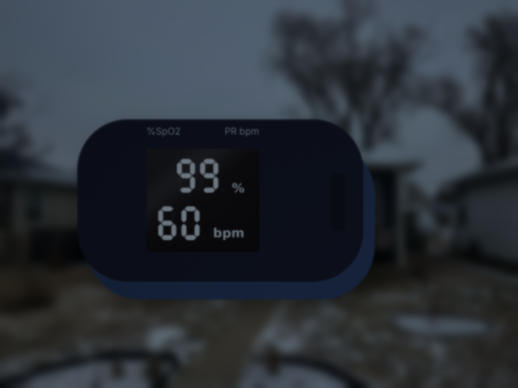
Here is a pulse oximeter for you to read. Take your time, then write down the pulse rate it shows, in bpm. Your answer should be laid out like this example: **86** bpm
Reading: **60** bpm
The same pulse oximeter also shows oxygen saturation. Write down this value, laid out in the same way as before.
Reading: **99** %
